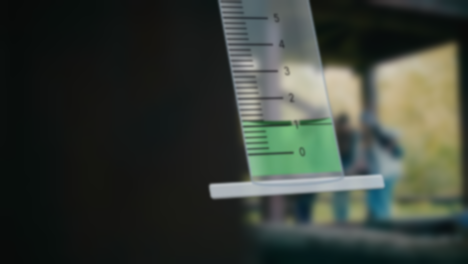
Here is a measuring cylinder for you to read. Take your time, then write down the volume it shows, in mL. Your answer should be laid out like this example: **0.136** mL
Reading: **1** mL
